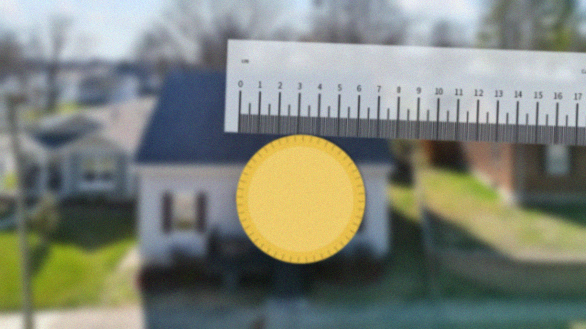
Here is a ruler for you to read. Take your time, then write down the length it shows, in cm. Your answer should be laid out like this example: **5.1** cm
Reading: **6.5** cm
